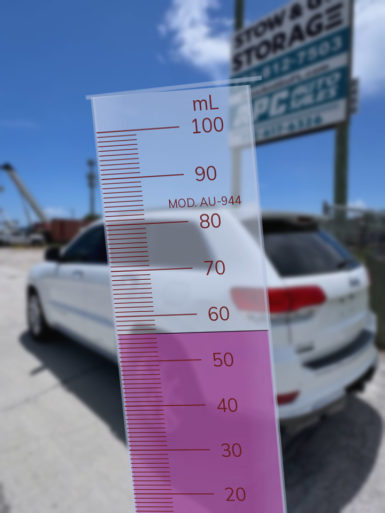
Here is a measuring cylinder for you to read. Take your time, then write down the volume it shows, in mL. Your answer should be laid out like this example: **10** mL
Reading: **56** mL
